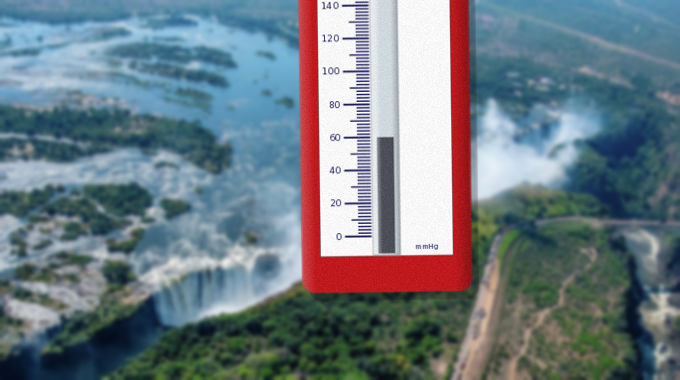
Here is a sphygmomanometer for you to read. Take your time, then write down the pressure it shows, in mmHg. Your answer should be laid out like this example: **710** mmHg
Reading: **60** mmHg
